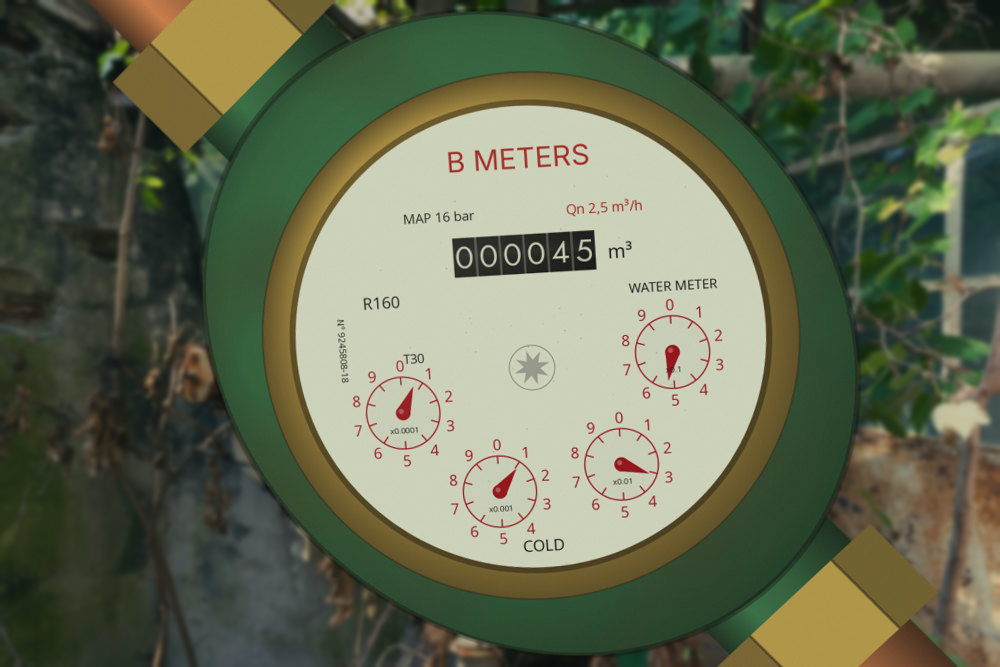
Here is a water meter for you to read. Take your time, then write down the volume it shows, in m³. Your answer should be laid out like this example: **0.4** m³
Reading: **45.5310** m³
